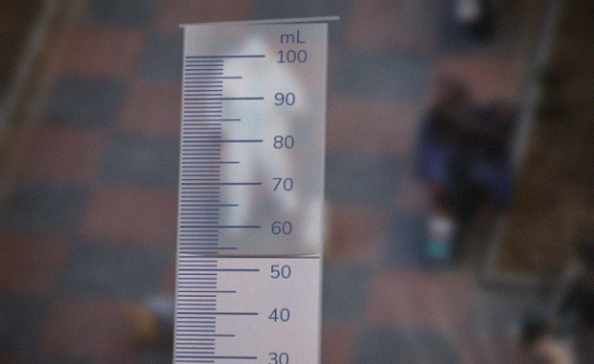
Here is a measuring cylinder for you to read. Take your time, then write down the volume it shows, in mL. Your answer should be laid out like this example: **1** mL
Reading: **53** mL
